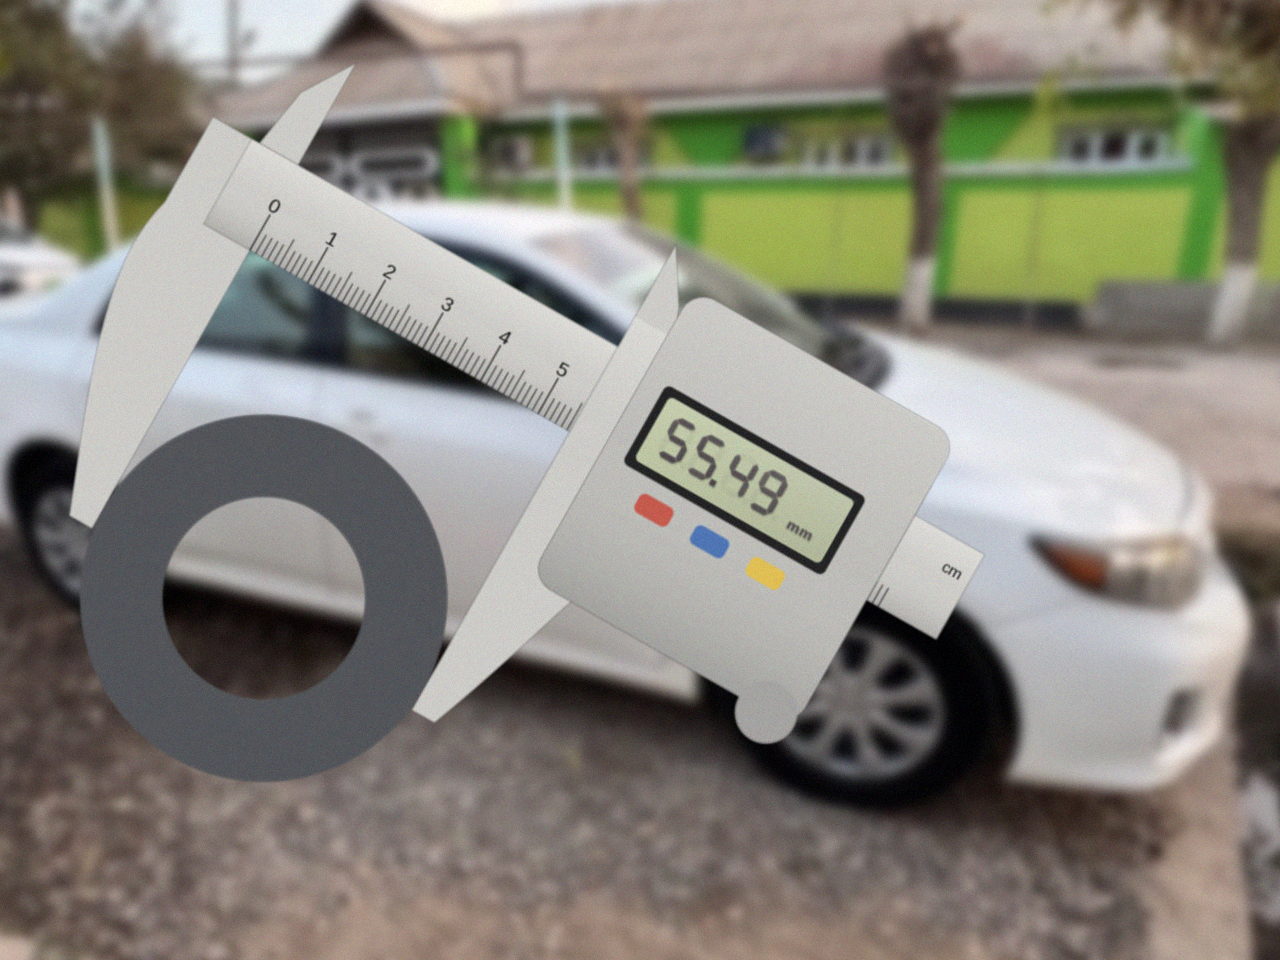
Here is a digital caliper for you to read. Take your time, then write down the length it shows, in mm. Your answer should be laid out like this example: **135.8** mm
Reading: **55.49** mm
